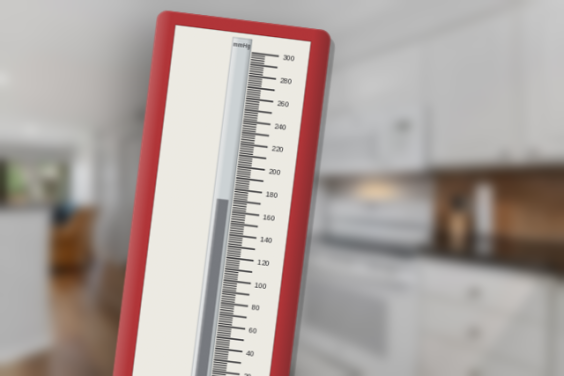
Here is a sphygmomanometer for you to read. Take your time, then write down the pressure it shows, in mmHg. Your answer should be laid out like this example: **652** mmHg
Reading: **170** mmHg
